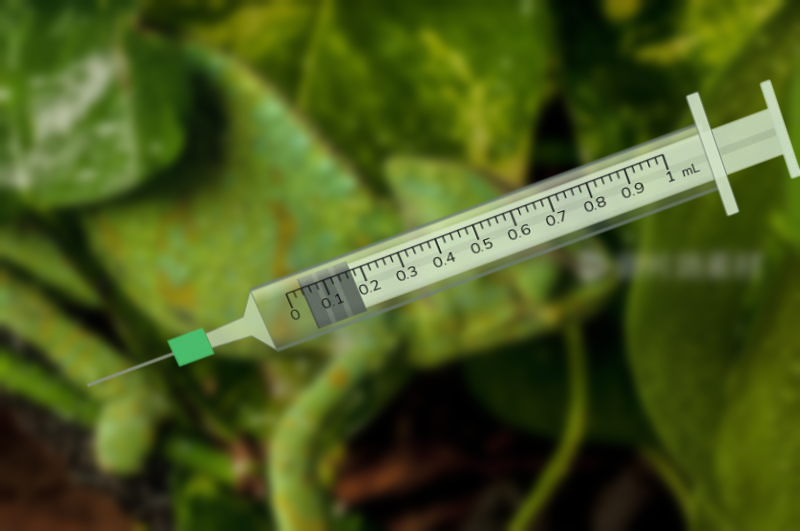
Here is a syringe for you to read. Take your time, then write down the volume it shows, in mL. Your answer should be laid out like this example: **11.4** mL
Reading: **0.04** mL
